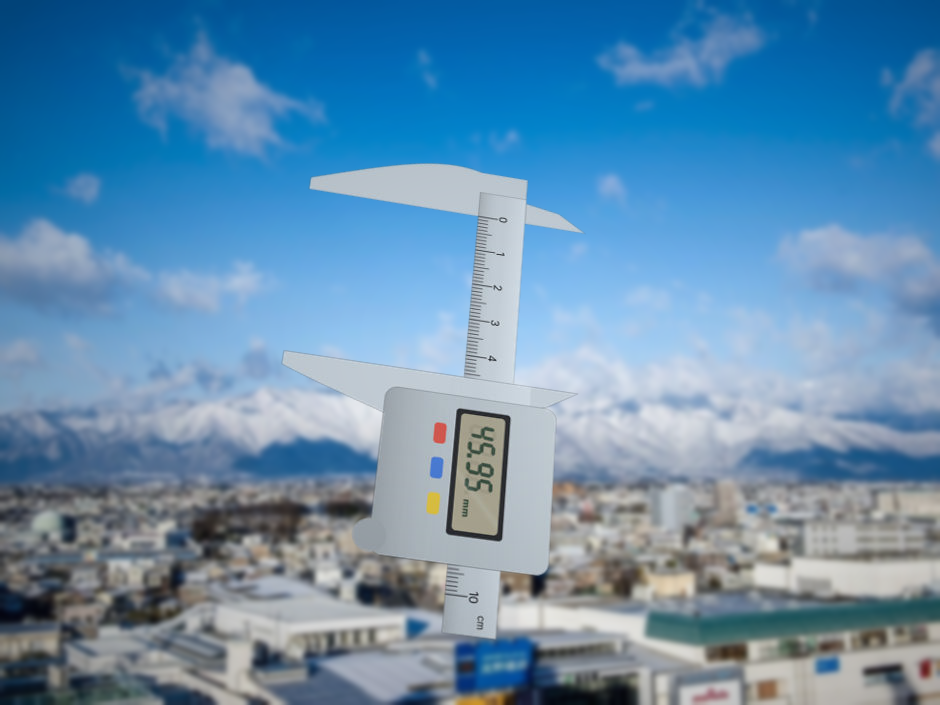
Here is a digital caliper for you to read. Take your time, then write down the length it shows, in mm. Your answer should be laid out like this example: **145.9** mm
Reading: **45.95** mm
